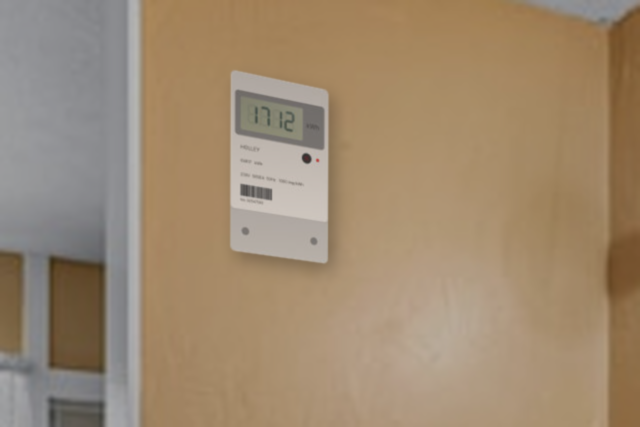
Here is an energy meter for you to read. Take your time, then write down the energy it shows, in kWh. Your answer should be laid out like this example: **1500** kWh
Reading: **1712** kWh
